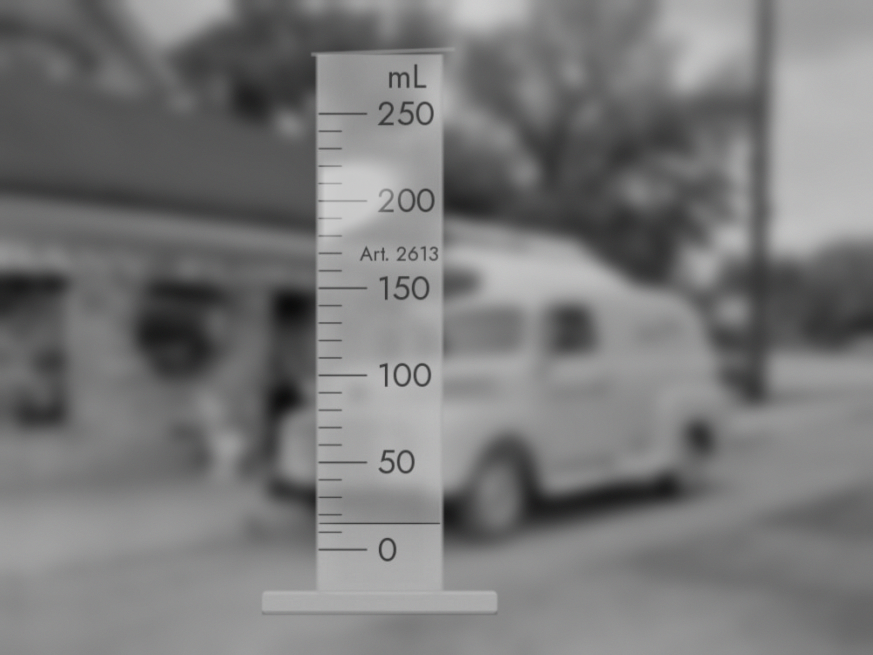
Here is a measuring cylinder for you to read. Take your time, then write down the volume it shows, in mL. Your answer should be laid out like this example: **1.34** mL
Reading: **15** mL
